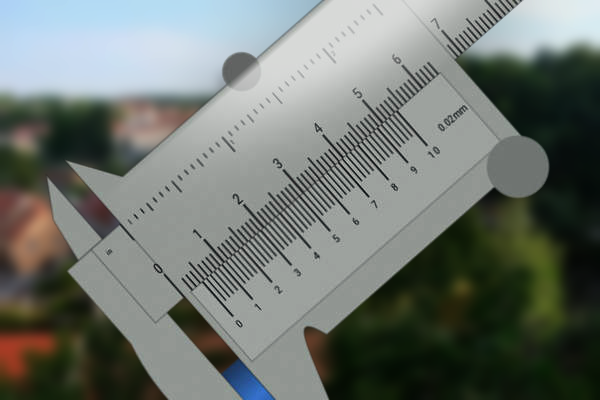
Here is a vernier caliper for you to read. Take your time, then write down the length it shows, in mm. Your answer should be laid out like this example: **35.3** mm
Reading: **4.5** mm
